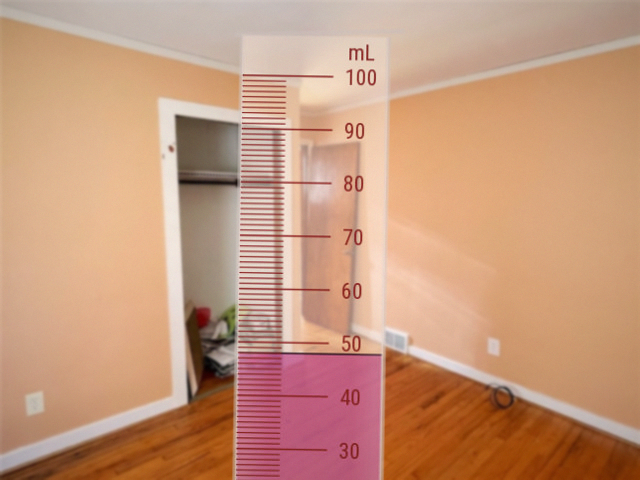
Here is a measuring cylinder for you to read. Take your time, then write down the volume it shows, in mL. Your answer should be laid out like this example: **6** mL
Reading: **48** mL
